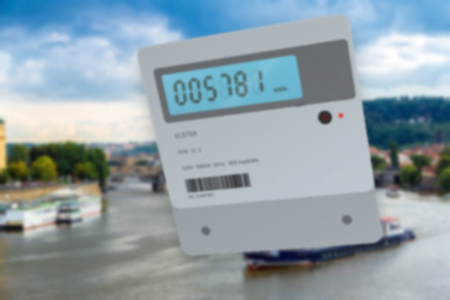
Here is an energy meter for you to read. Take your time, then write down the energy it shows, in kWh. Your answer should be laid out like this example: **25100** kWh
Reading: **5781** kWh
